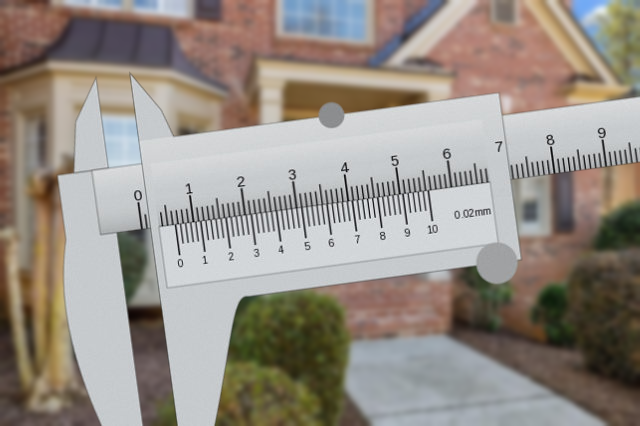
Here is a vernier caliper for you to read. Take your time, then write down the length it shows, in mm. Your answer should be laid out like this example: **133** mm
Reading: **6.5** mm
